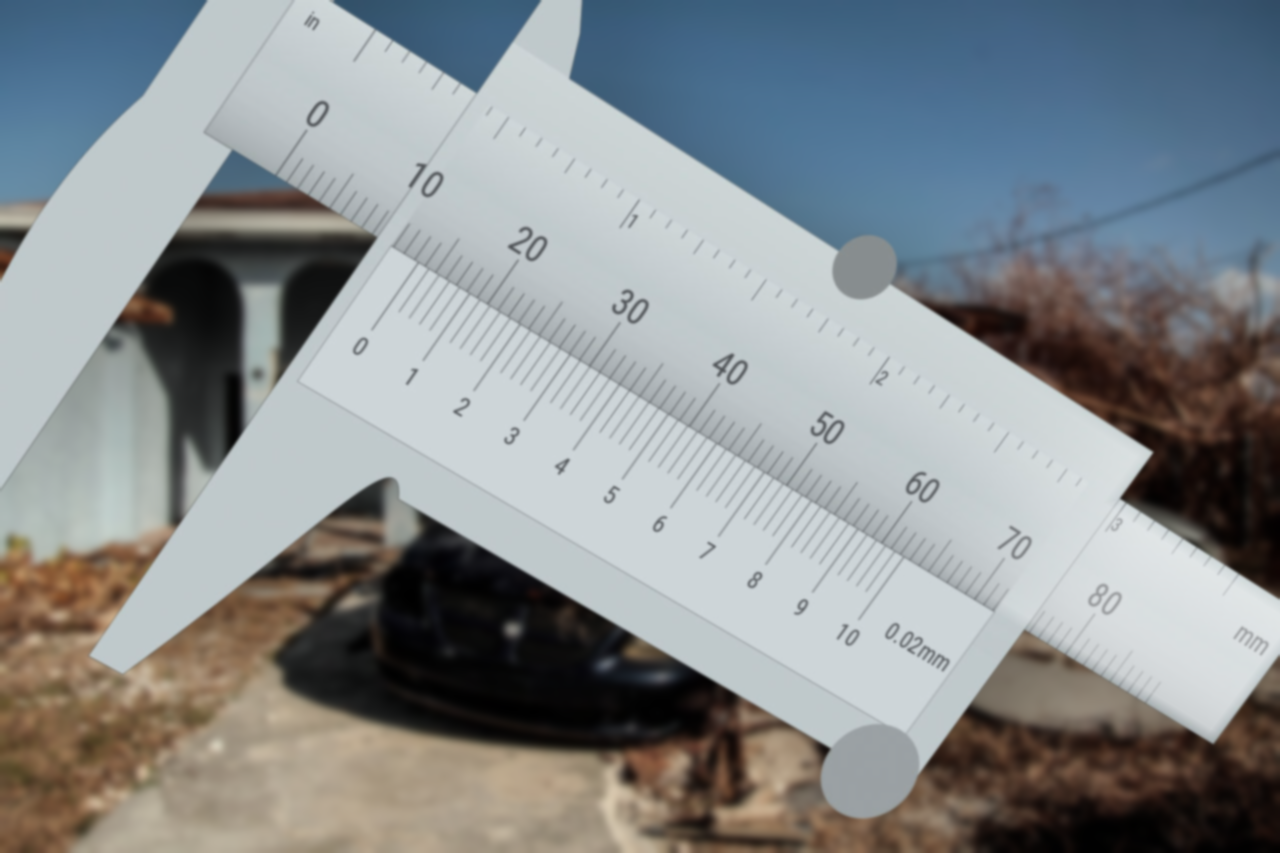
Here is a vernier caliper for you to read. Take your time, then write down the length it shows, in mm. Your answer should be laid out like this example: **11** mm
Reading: **13.4** mm
